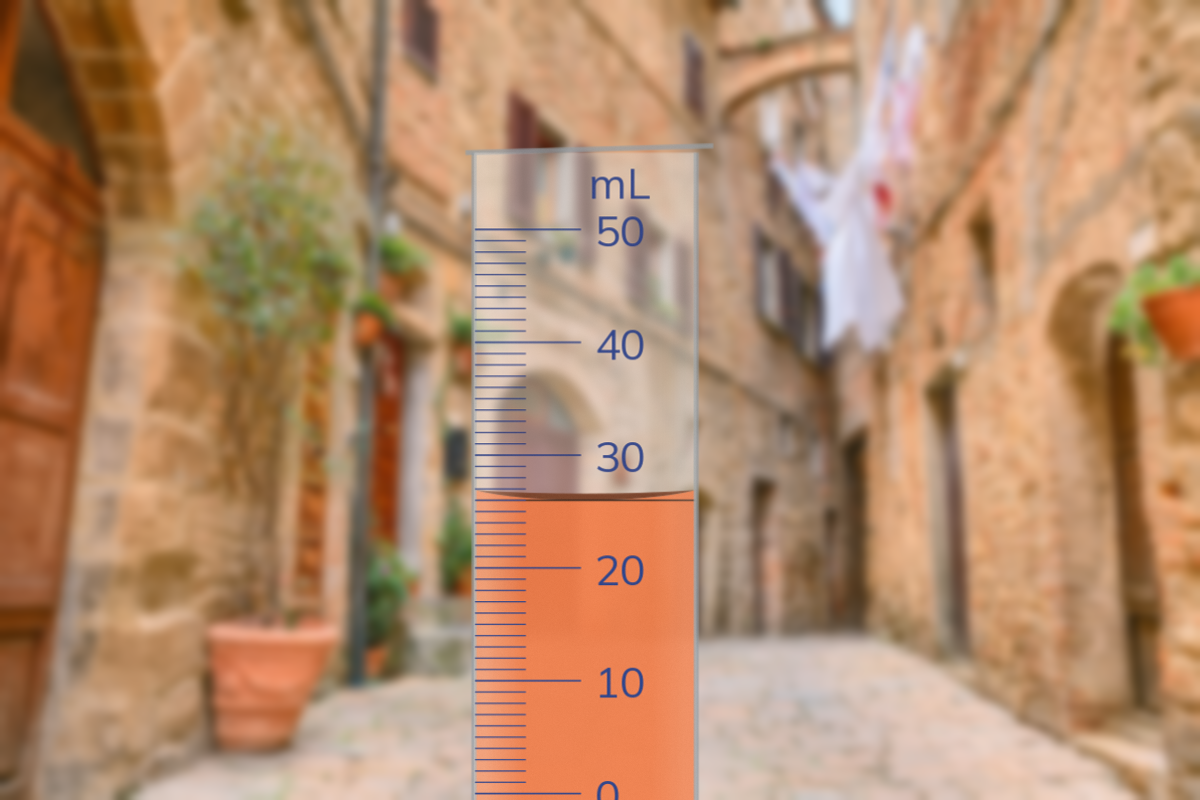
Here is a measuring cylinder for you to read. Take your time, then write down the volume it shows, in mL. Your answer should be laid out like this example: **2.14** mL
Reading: **26** mL
